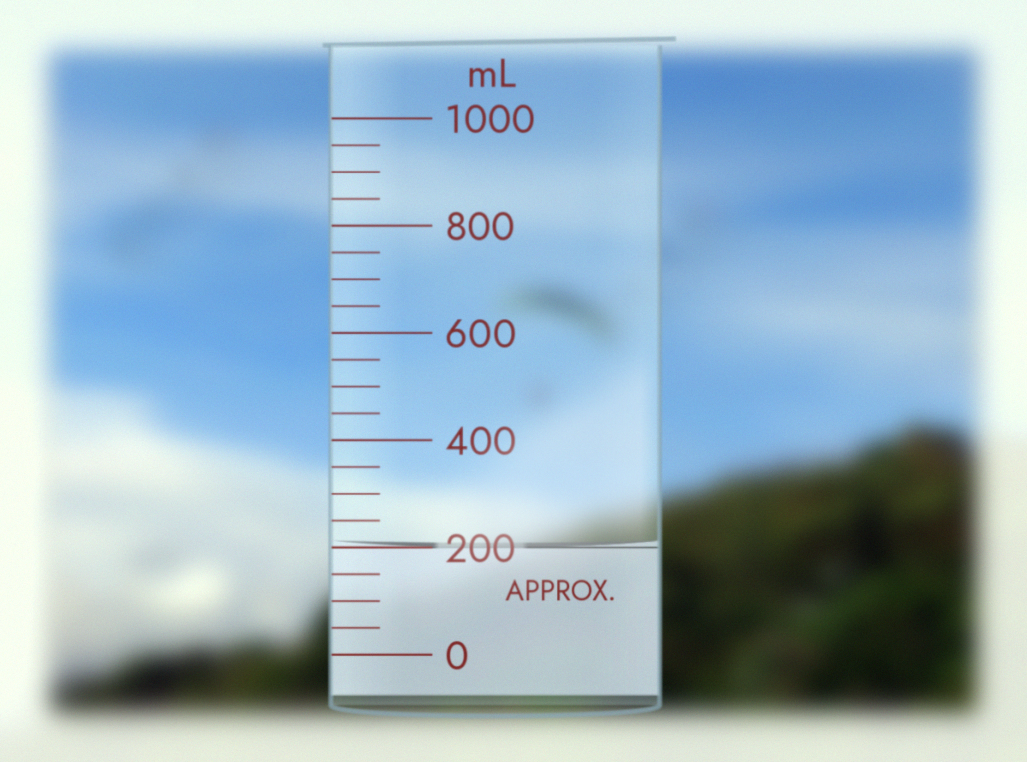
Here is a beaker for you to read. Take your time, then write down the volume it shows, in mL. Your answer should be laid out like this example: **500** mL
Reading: **200** mL
